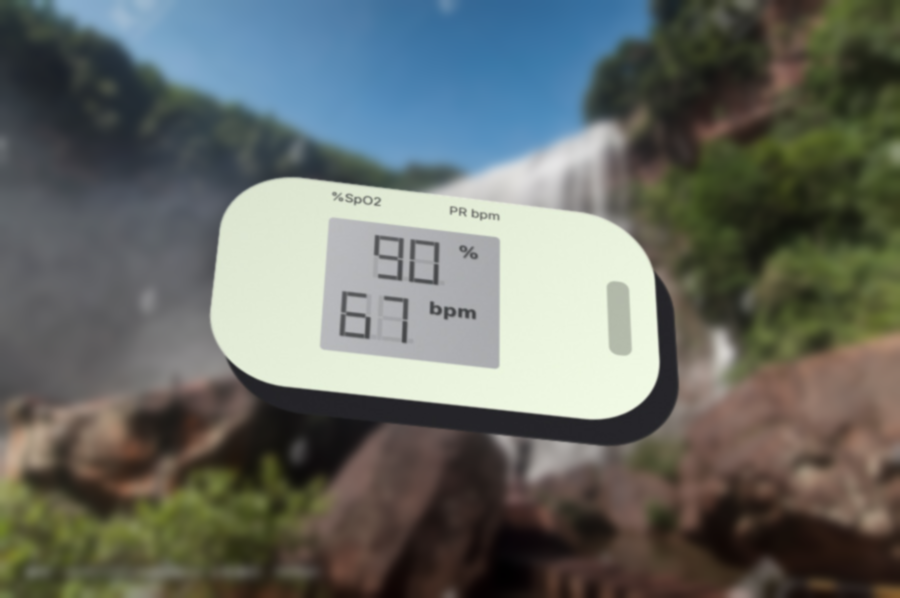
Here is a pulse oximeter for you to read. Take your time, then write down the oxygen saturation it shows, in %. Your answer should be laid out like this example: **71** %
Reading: **90** %
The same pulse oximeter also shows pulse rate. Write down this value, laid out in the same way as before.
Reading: **67** bpm
